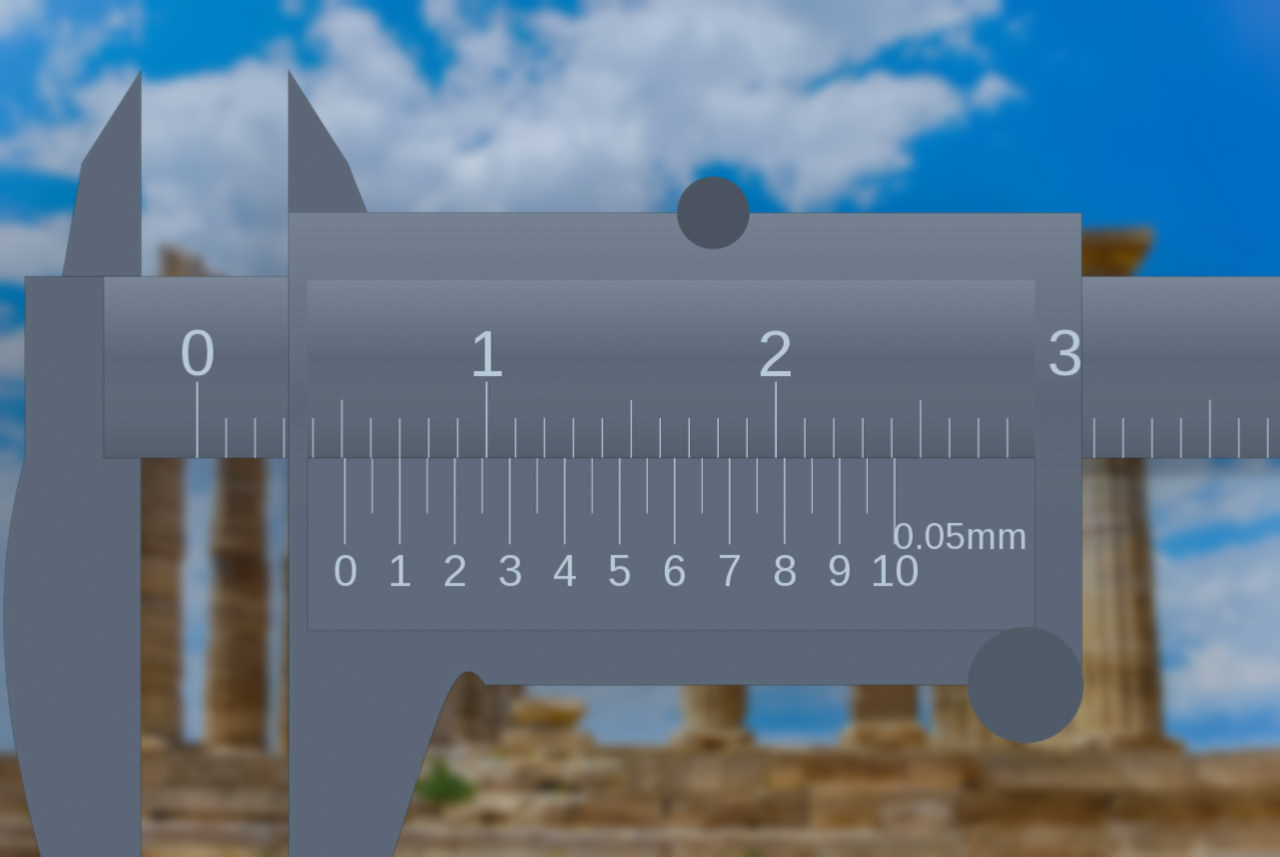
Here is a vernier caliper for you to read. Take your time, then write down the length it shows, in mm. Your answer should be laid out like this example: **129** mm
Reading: **5.10** mm
